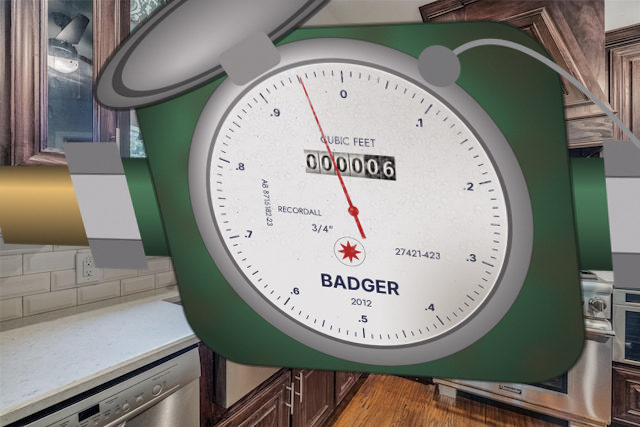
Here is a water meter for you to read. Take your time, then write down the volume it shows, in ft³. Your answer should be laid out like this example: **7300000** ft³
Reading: **5.95** ft³
